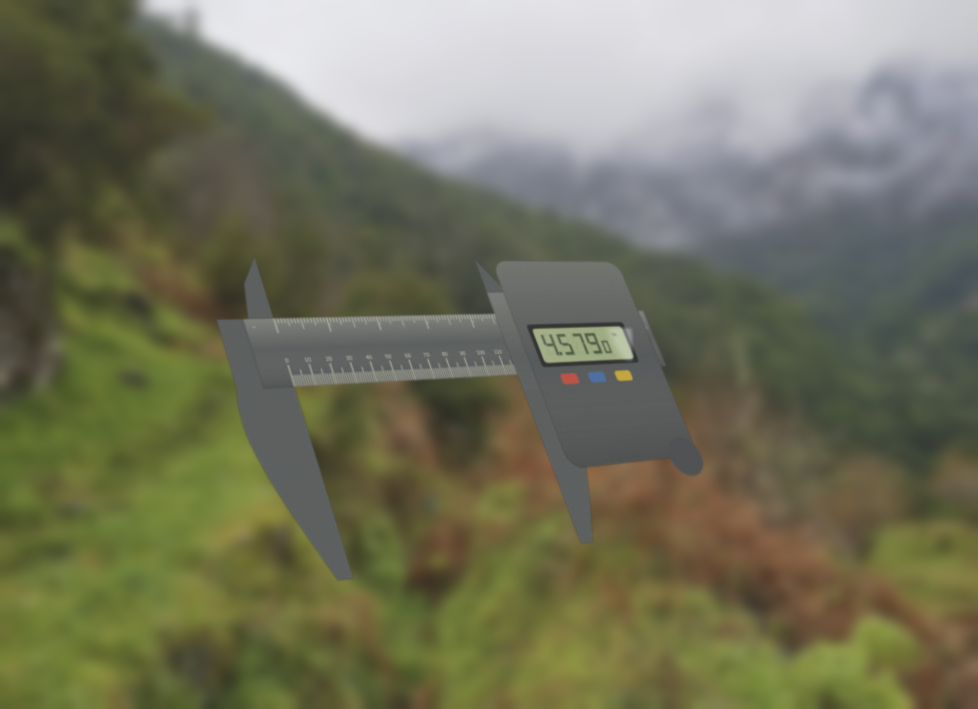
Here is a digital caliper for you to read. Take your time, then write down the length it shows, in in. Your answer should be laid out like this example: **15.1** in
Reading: **4.5790** in
